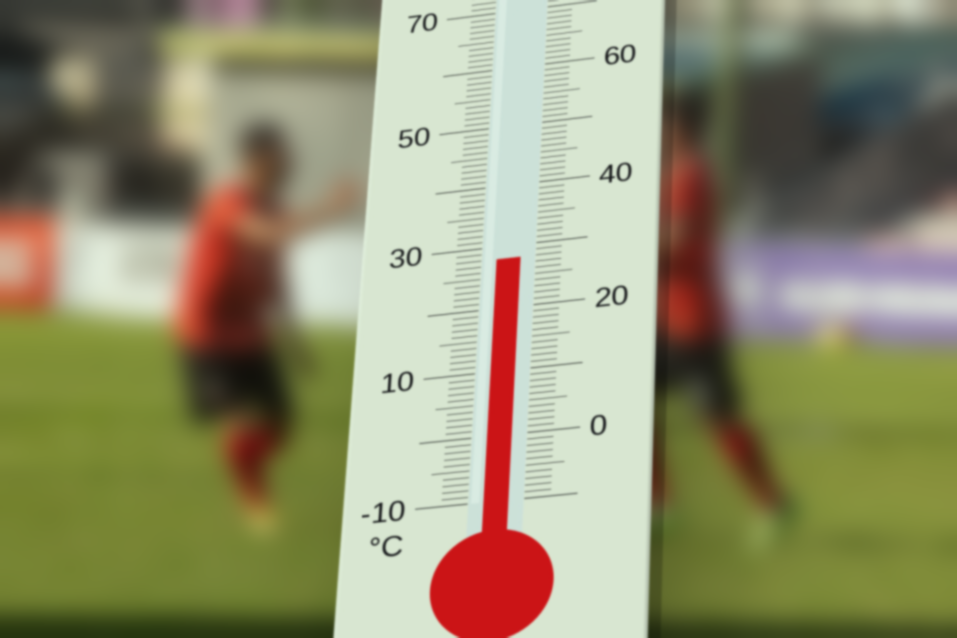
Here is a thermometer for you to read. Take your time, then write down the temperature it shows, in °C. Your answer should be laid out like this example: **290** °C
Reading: **28** °C
